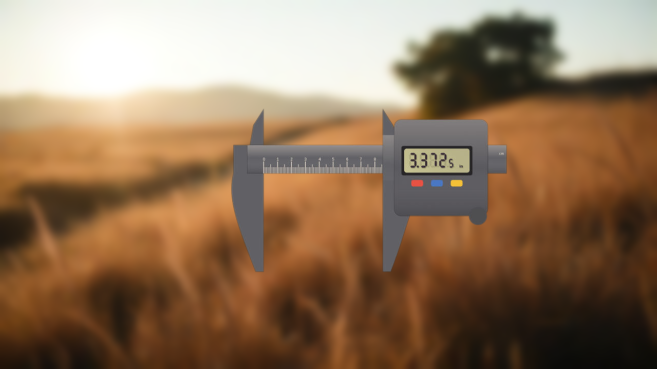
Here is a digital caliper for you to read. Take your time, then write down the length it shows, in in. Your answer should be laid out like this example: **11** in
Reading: **3.3725** in
